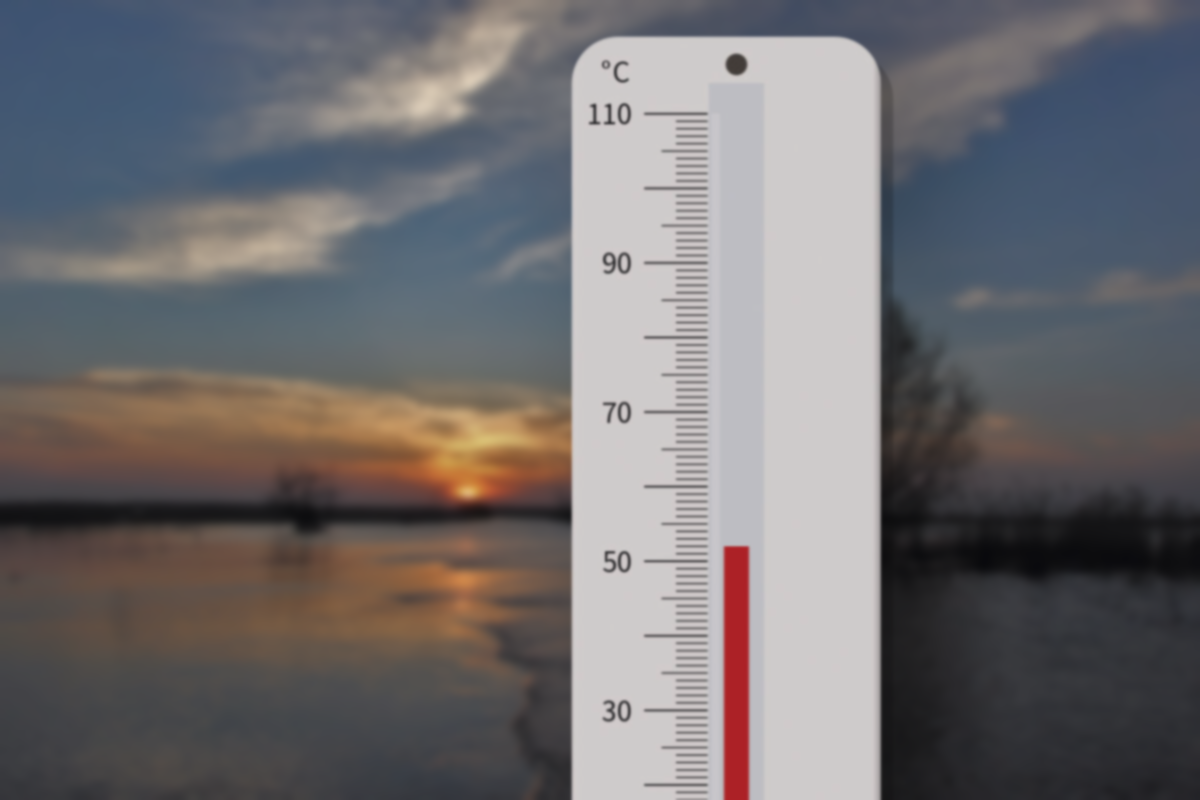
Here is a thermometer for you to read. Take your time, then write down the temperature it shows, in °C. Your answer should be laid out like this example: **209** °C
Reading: **52** °C
